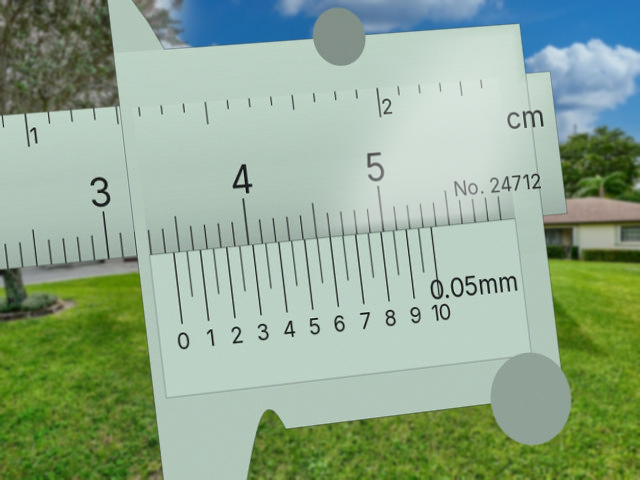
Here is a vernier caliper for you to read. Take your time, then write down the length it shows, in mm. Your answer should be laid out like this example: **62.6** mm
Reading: **34.6** mm
